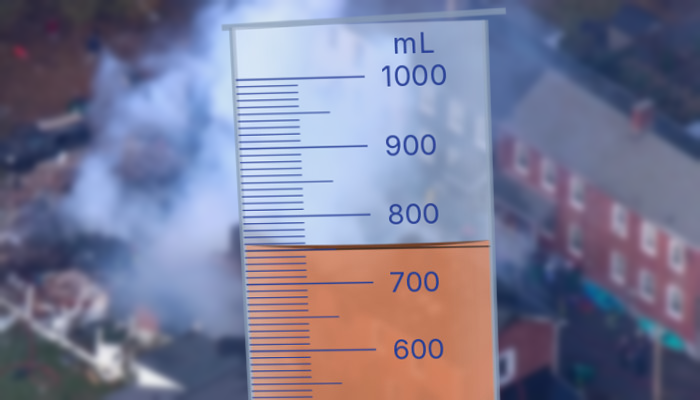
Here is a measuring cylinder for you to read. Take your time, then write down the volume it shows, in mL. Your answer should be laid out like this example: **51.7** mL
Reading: **750** mL
